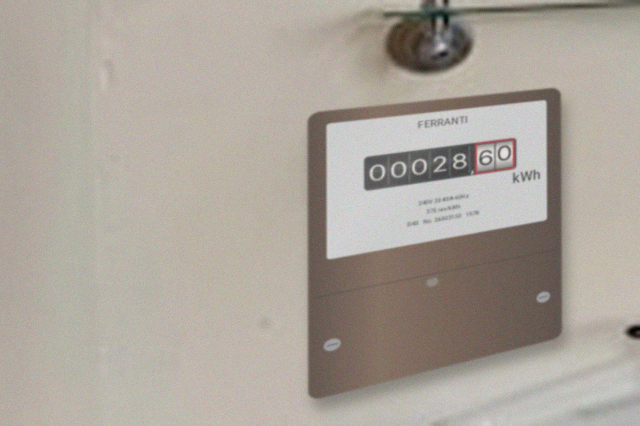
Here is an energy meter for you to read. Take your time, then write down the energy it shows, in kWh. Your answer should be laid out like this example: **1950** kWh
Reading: **28.60** kWh
